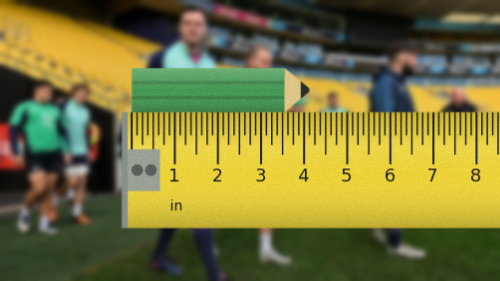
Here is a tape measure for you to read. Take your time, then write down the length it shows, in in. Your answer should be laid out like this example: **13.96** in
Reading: **4.125** in
